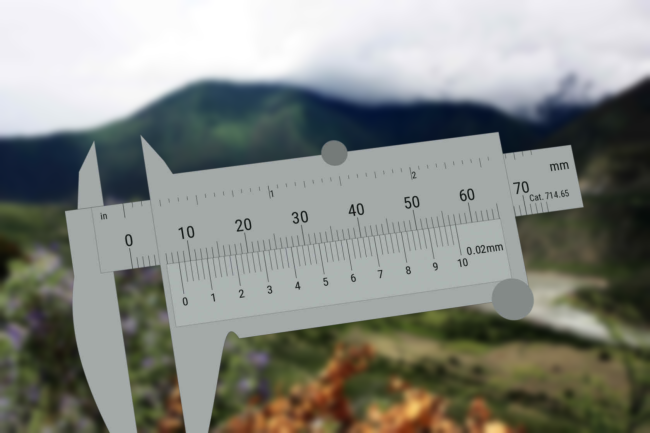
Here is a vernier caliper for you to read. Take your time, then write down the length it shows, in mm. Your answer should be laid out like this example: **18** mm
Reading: **8.0** mm
